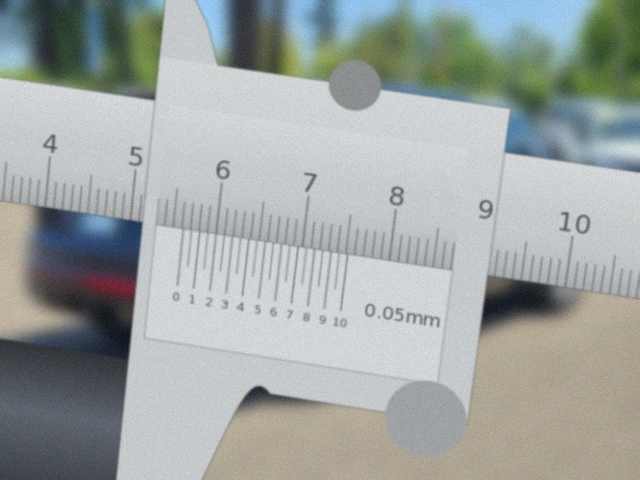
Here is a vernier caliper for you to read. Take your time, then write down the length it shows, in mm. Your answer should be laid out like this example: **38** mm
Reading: **56.2** mm
